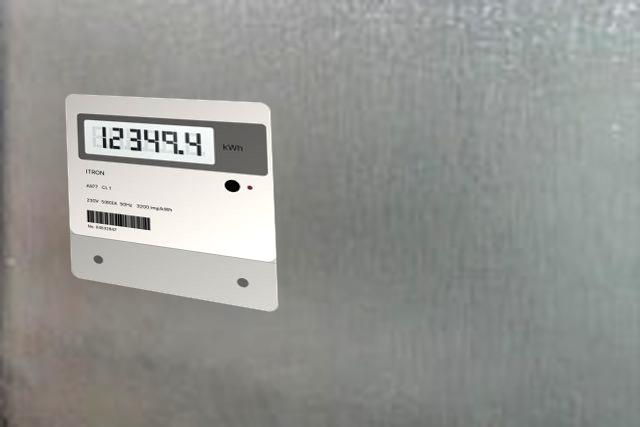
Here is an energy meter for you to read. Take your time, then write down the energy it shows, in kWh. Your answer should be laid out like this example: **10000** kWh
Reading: **12349.4** kWh
